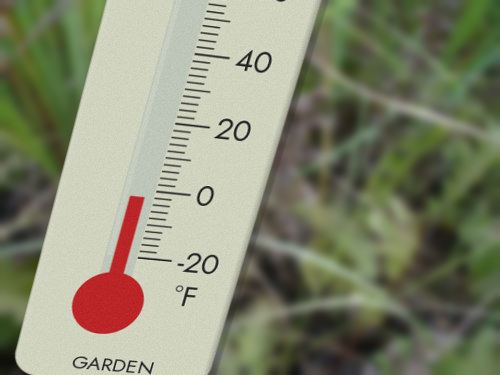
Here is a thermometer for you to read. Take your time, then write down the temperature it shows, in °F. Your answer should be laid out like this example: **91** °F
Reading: **-2** °F
